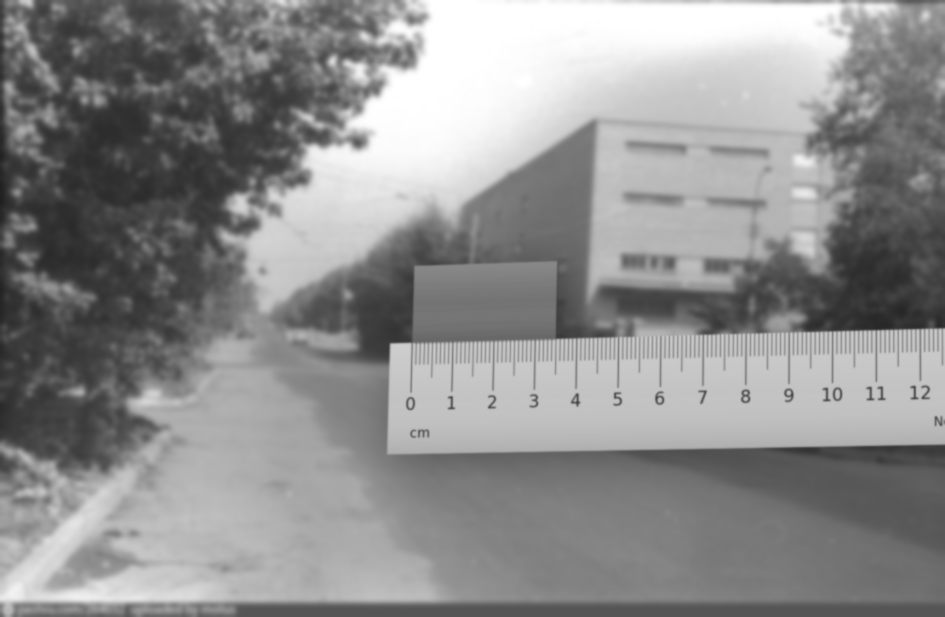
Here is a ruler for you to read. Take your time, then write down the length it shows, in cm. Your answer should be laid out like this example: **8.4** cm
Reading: **3.5** cm
